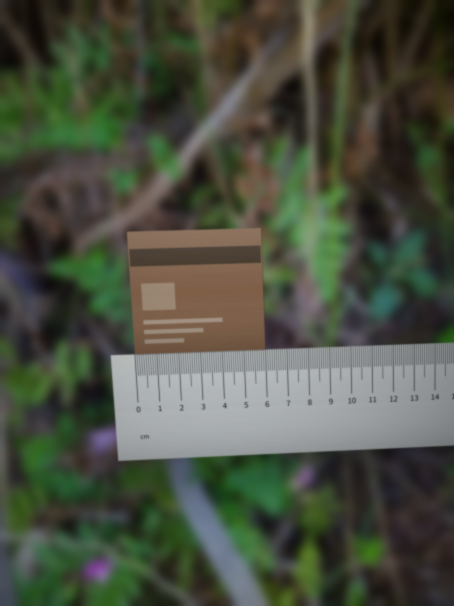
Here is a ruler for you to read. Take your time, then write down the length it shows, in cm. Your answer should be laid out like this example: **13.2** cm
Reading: **6** cm
